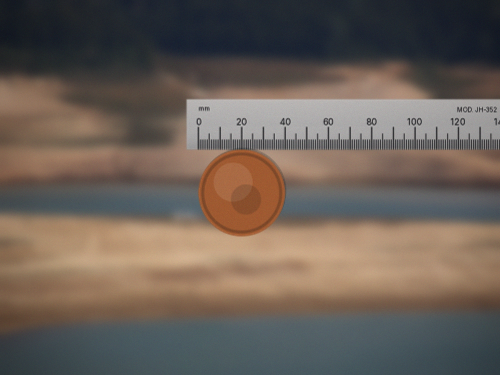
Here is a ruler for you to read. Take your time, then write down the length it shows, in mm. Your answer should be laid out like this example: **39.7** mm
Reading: **40** mm
